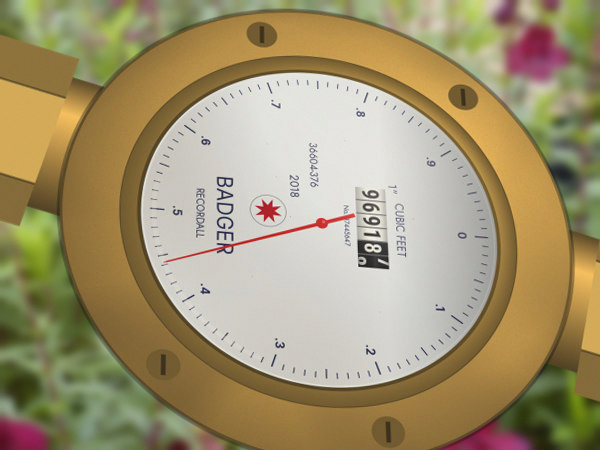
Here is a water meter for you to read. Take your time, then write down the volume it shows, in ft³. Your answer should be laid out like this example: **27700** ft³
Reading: **969187.44** ft³
